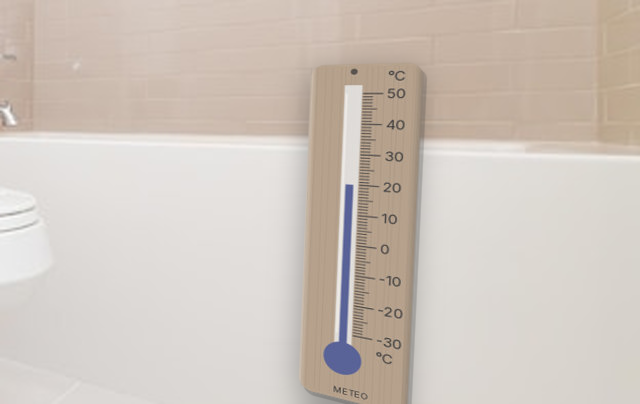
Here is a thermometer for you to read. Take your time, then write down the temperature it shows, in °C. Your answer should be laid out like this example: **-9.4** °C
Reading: **20** °C
